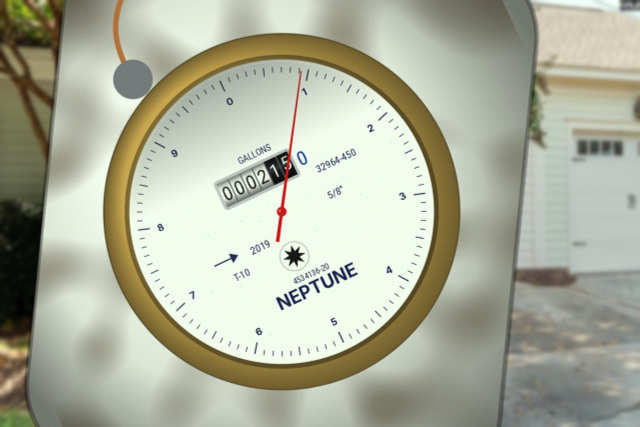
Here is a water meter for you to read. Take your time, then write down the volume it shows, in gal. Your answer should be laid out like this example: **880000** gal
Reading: **2150.9** gal
